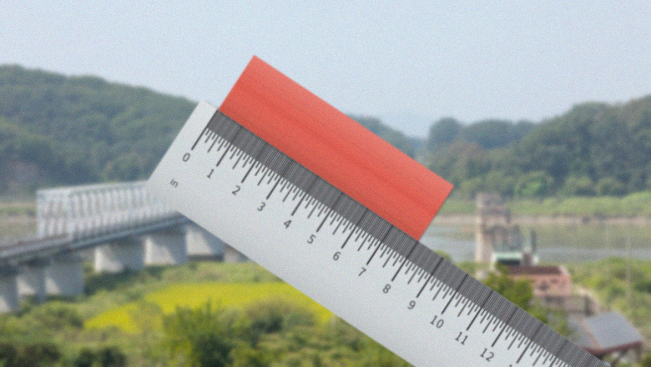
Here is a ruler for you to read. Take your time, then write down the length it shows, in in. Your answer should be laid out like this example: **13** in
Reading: **8** in
